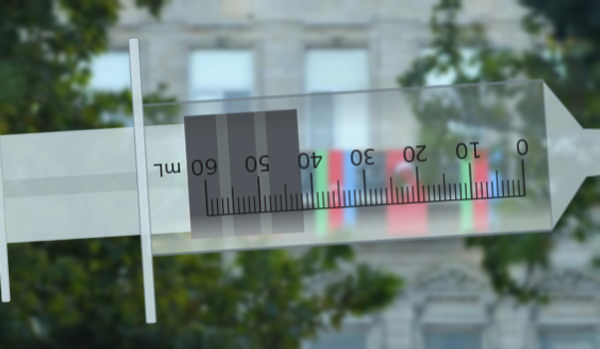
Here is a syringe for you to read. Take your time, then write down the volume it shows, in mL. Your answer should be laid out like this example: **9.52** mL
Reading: **42** mL
